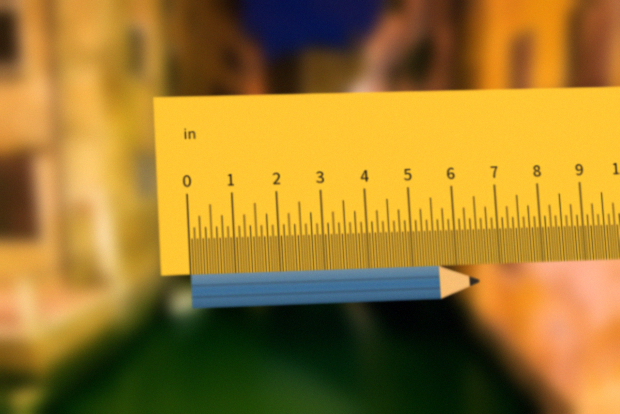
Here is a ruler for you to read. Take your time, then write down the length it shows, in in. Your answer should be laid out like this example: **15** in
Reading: **6.5** in
